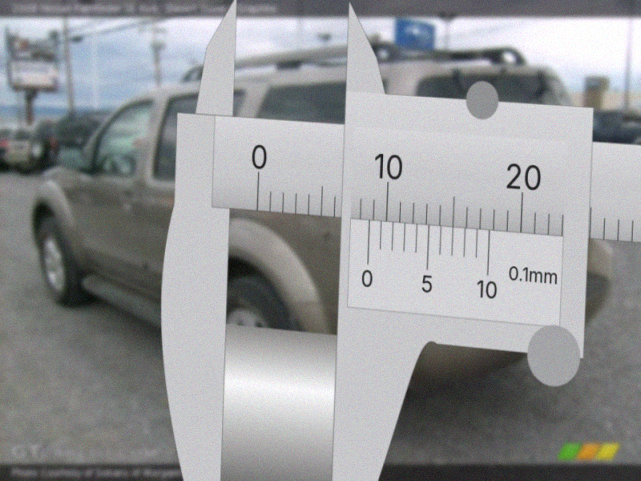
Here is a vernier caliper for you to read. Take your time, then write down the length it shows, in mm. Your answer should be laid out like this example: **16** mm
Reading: **8.7** mm
